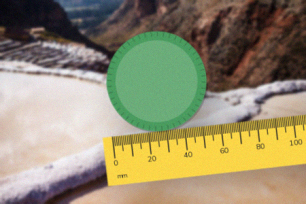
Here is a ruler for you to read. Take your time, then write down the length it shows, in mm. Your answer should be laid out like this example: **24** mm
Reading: **55** mm
